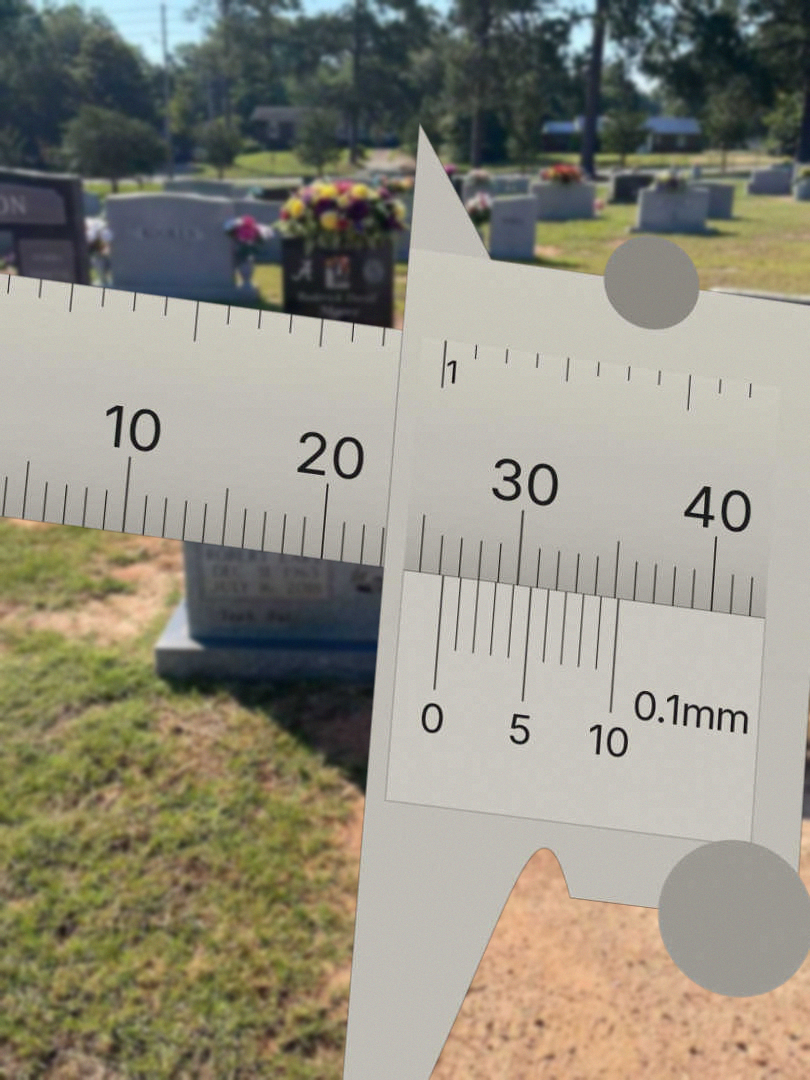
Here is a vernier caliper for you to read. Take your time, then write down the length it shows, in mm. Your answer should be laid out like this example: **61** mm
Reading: **26.2** mm
